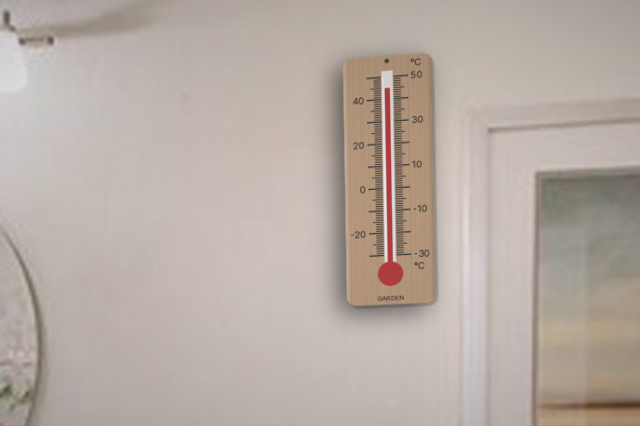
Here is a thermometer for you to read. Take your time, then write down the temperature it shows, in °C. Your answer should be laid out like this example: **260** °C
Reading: **45** °C
